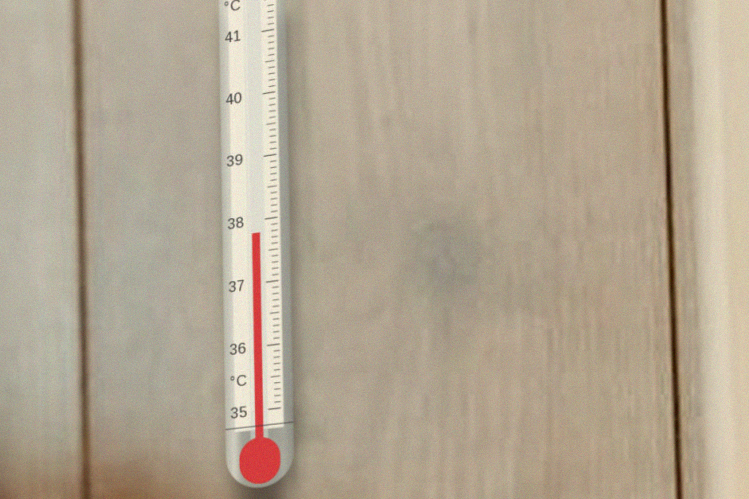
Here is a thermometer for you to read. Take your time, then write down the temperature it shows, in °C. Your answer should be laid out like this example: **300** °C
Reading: **37.8** °C
